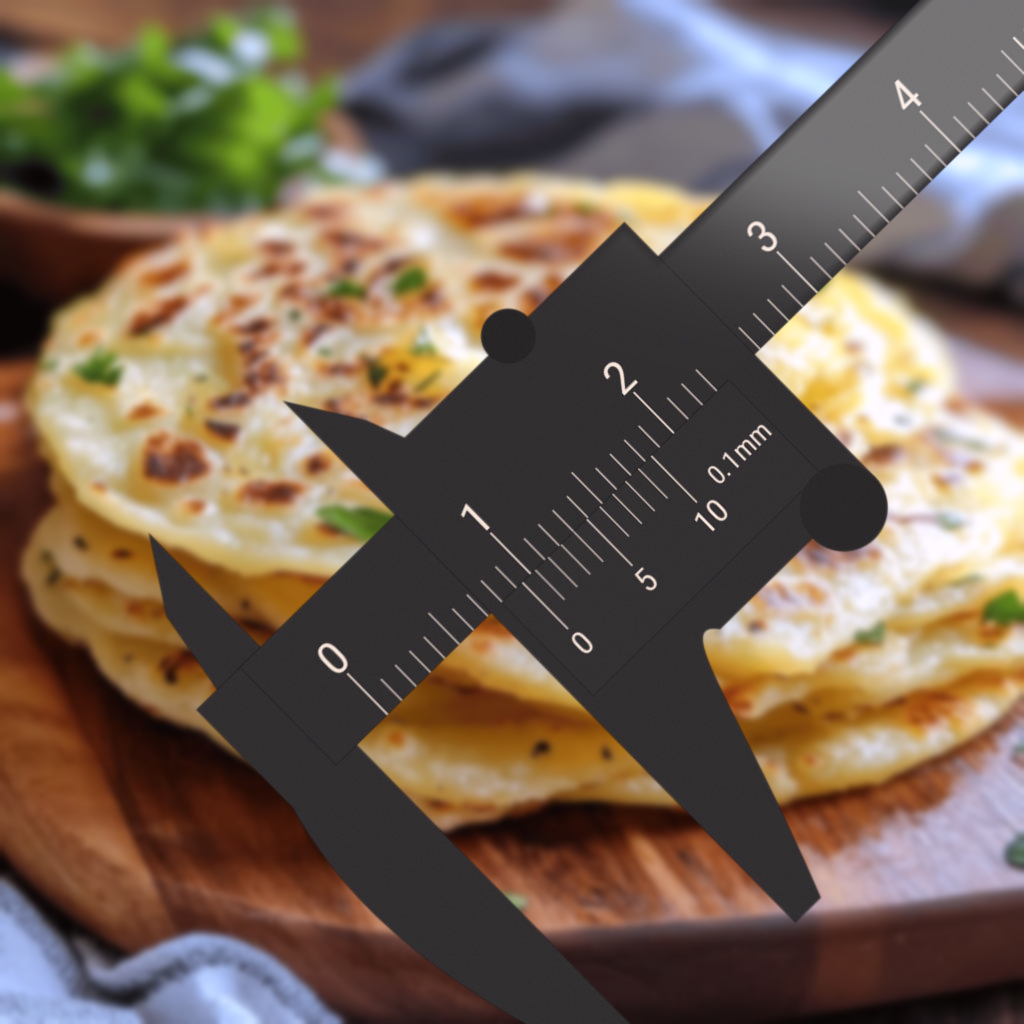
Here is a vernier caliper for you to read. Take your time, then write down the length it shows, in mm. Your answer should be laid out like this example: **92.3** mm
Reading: **9.4** mm
